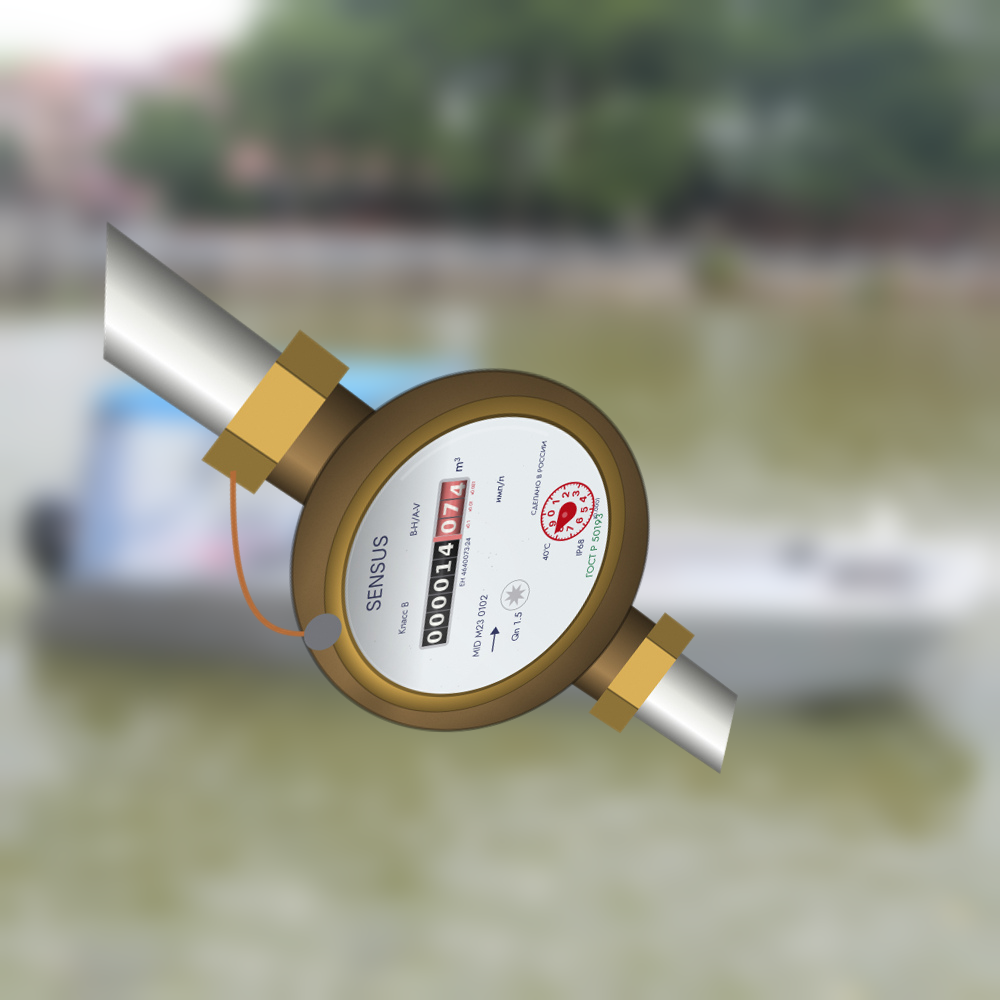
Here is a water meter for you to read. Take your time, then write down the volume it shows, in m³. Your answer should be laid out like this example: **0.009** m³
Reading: **14.0738** m³
